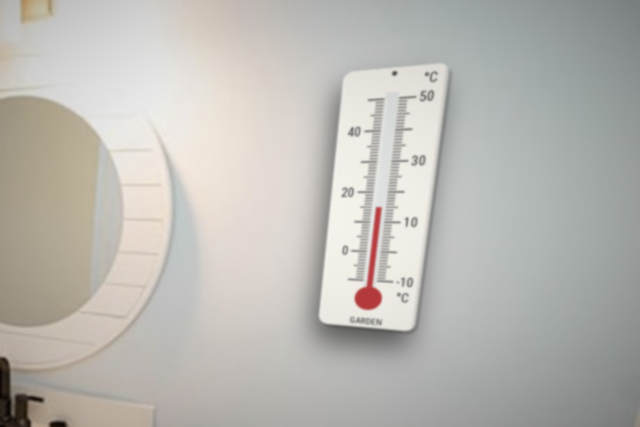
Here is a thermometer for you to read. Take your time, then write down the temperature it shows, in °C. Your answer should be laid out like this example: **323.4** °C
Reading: **15** °C
